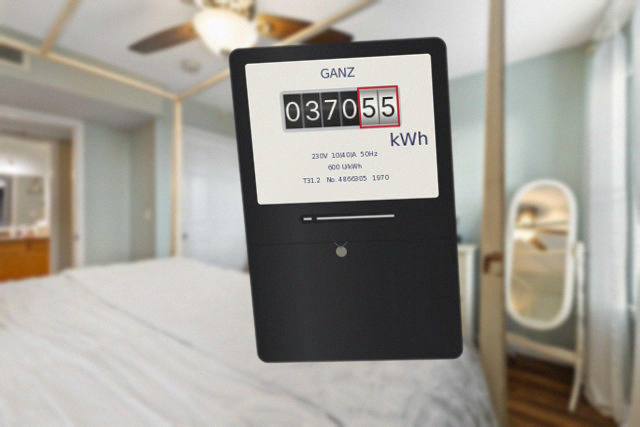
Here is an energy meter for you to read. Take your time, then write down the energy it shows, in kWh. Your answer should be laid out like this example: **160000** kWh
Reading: **370.55** kWh
